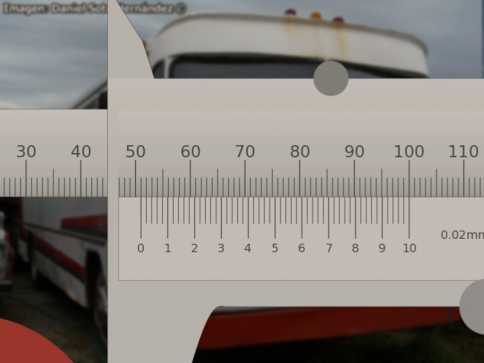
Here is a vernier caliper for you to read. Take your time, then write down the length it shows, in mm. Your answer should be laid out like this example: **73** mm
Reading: **51.0** mm
